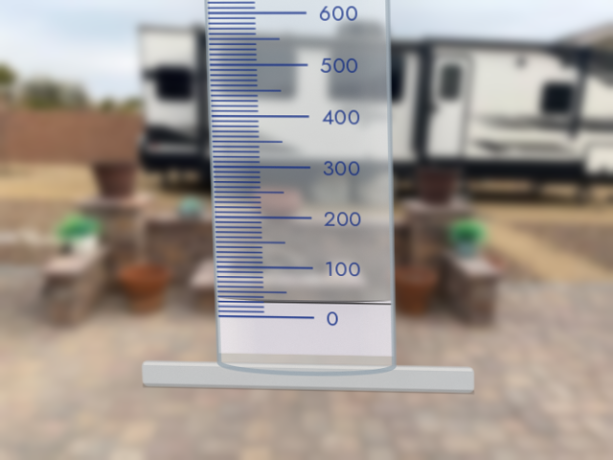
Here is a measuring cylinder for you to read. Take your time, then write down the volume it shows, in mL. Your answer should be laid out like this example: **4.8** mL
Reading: **30** mL
